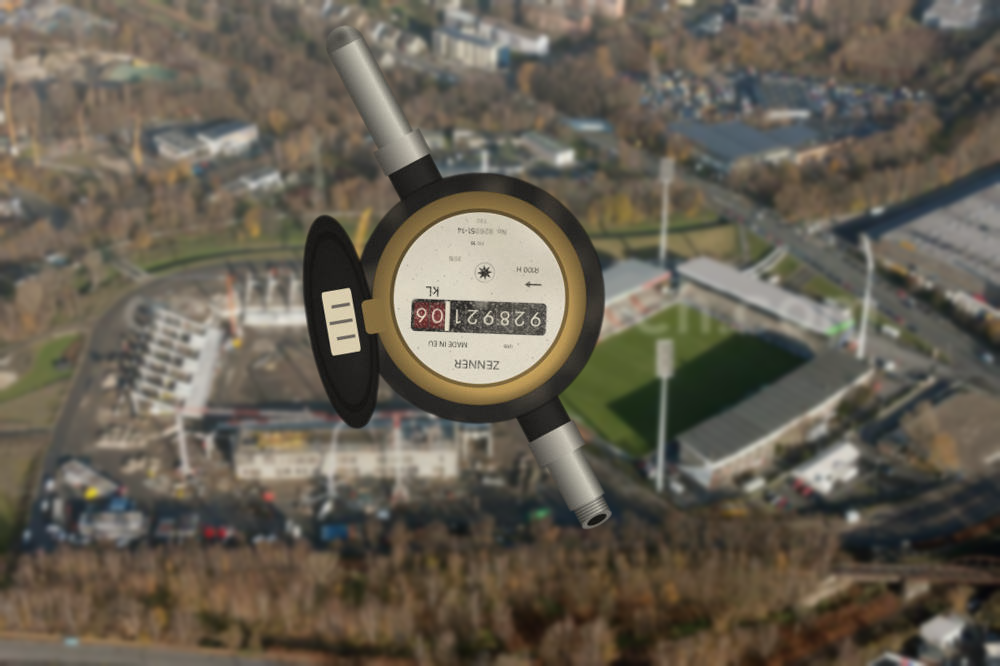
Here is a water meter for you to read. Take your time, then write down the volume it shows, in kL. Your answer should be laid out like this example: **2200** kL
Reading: **928921.06** kL
